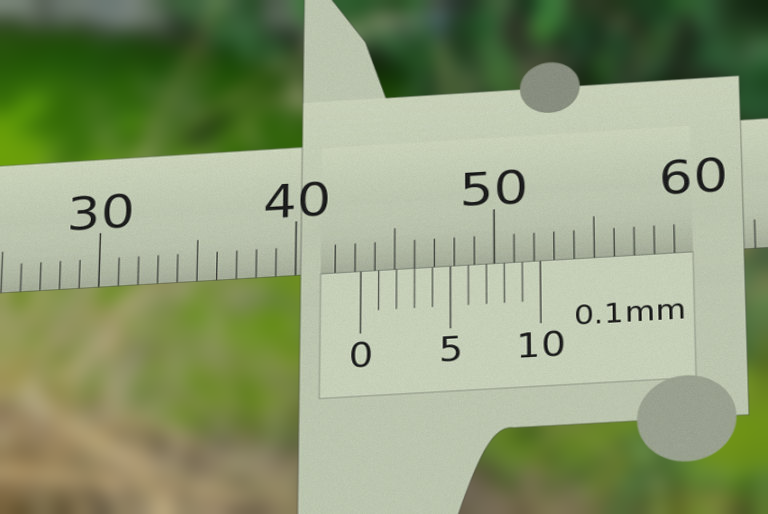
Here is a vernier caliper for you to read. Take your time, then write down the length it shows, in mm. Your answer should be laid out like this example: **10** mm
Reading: **43.3** mm
